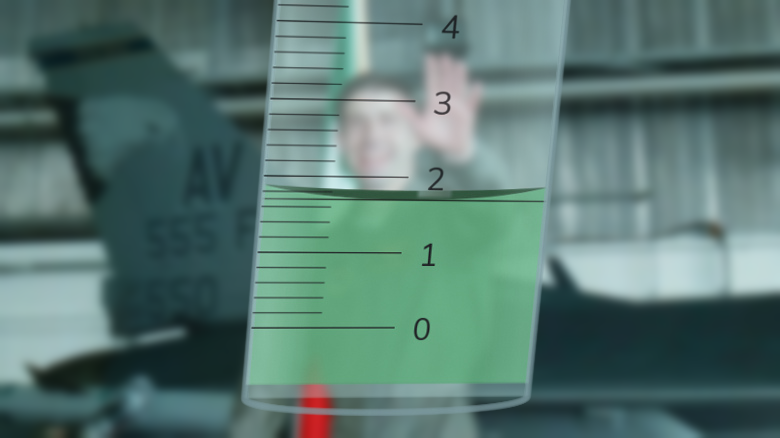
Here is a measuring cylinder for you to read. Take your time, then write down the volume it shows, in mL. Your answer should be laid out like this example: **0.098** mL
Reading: **1.7** mL
